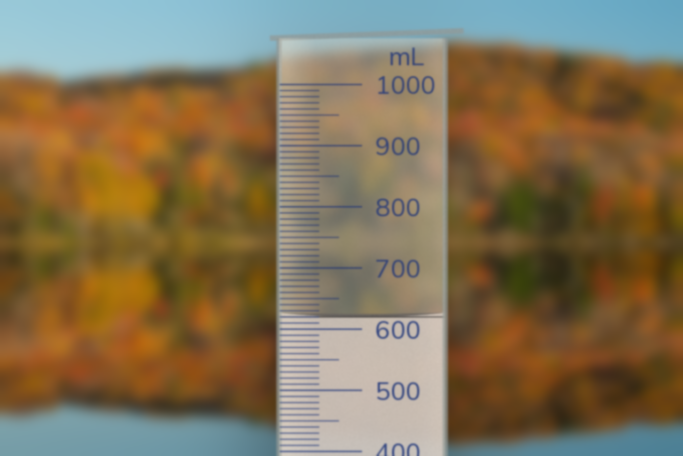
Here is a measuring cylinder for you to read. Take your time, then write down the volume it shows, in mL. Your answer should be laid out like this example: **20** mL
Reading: **620** mL
